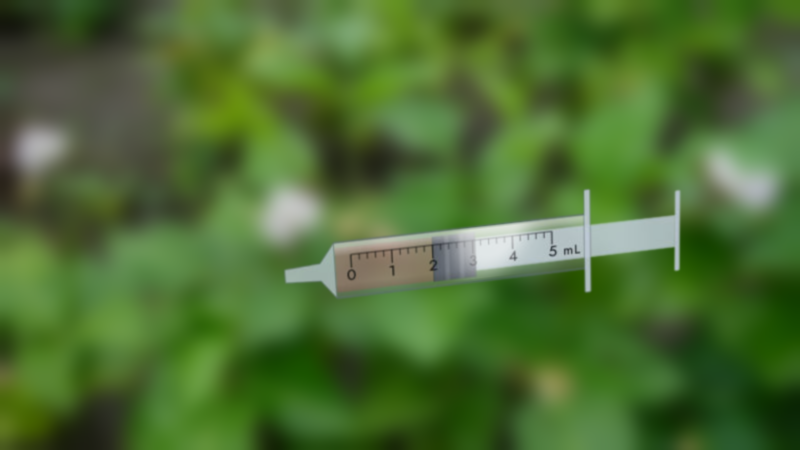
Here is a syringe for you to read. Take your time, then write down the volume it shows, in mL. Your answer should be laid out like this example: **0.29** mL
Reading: **2** mL
